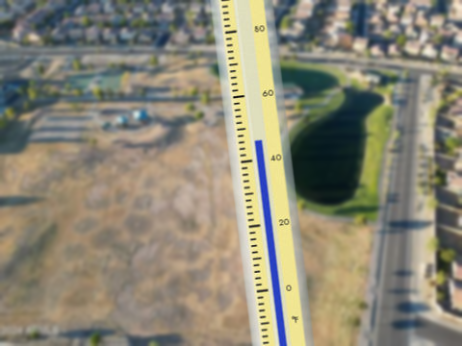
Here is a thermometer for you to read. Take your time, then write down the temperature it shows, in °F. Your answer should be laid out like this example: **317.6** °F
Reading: **46** °F
